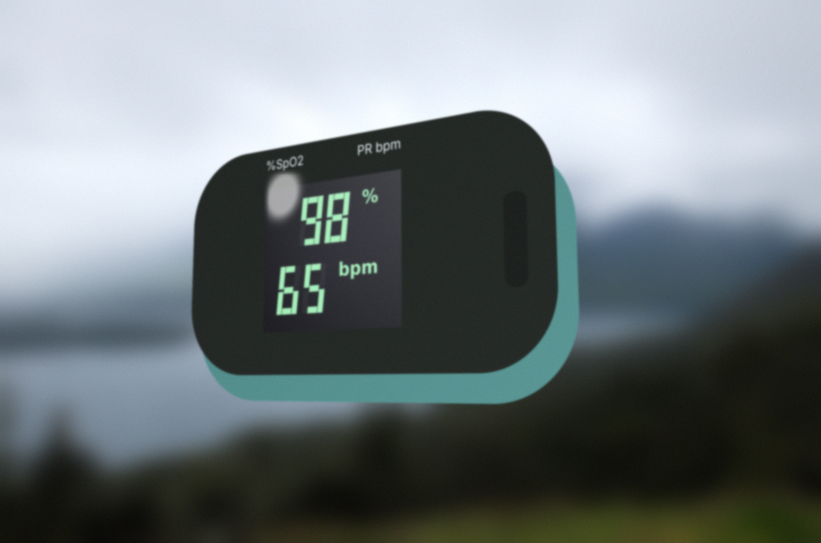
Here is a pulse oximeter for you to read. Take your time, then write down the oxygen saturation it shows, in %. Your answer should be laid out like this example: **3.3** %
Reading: **98** %
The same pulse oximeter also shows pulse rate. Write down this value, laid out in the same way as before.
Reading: **65** bpm
